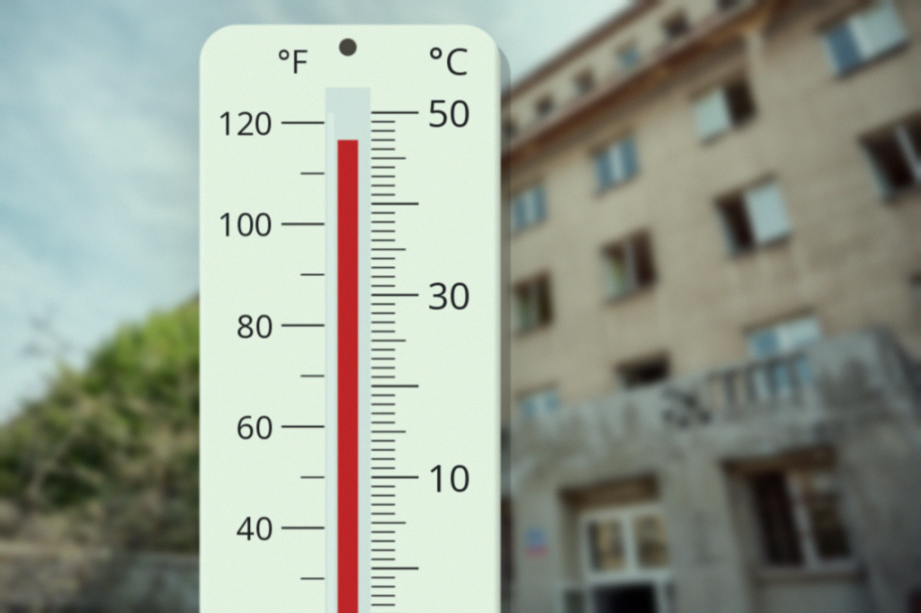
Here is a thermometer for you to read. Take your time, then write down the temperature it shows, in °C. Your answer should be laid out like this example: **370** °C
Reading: **47** °C
